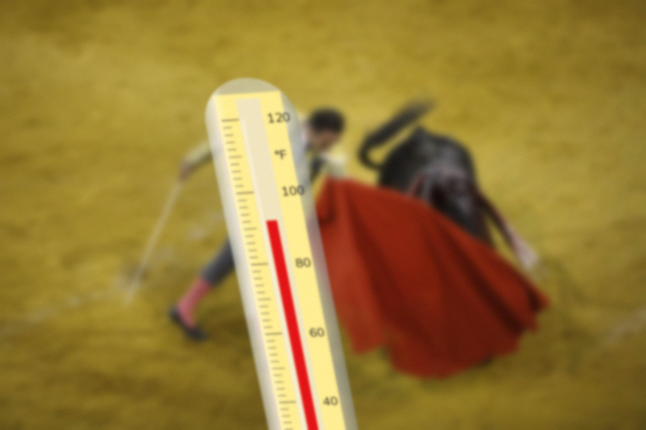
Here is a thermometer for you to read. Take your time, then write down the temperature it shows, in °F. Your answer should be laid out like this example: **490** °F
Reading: **92** °F
